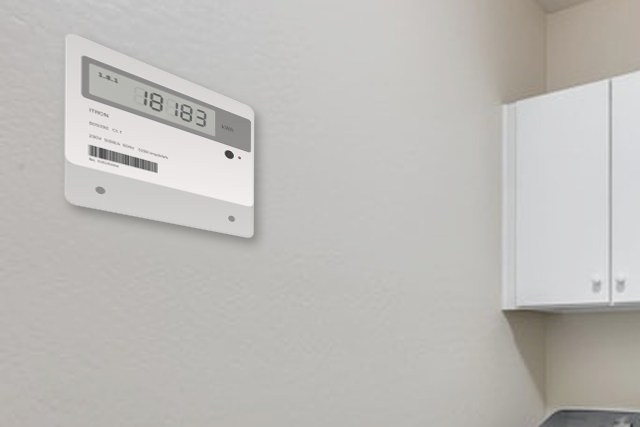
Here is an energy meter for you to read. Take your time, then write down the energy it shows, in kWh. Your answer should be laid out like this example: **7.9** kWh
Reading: **18183** kWh
